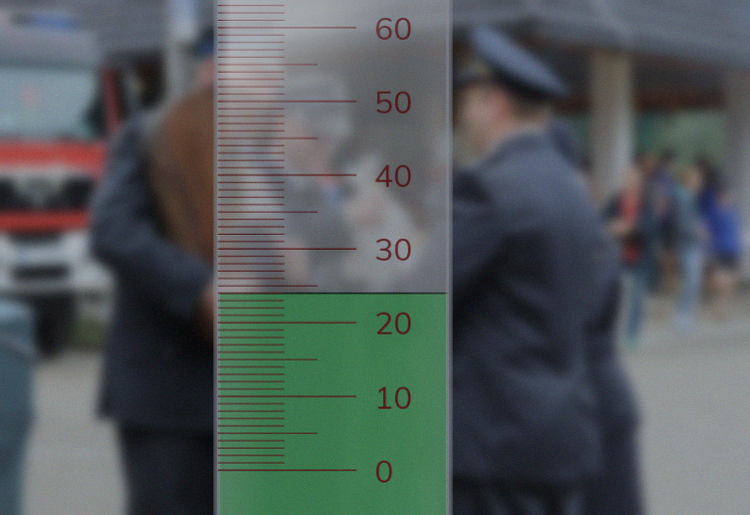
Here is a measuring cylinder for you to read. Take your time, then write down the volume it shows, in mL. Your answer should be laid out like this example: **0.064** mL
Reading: **24** mL
